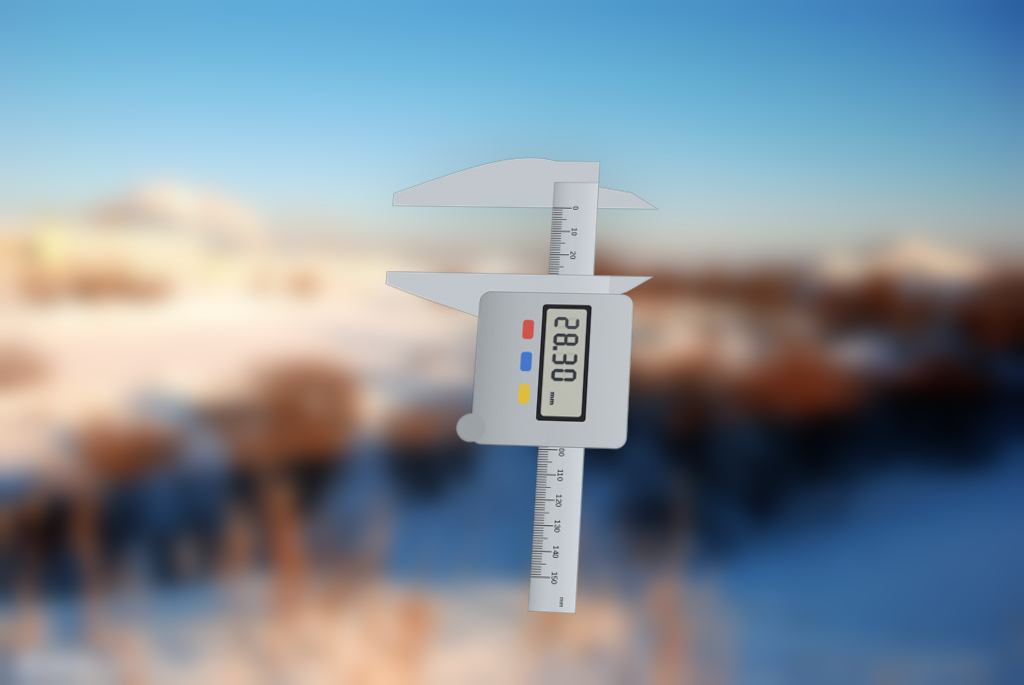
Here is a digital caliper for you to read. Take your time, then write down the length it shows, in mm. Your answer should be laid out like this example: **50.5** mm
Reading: **28.30** mm
